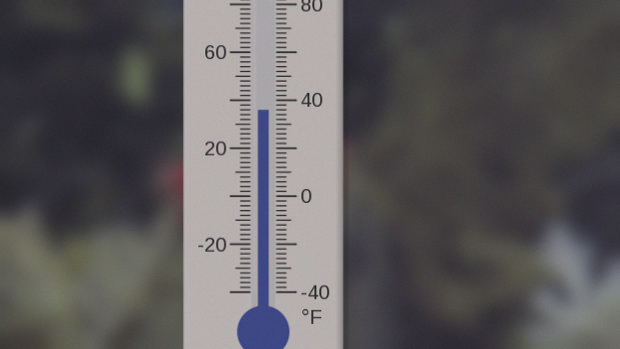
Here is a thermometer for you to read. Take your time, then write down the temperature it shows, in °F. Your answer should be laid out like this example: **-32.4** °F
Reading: **36** °F
